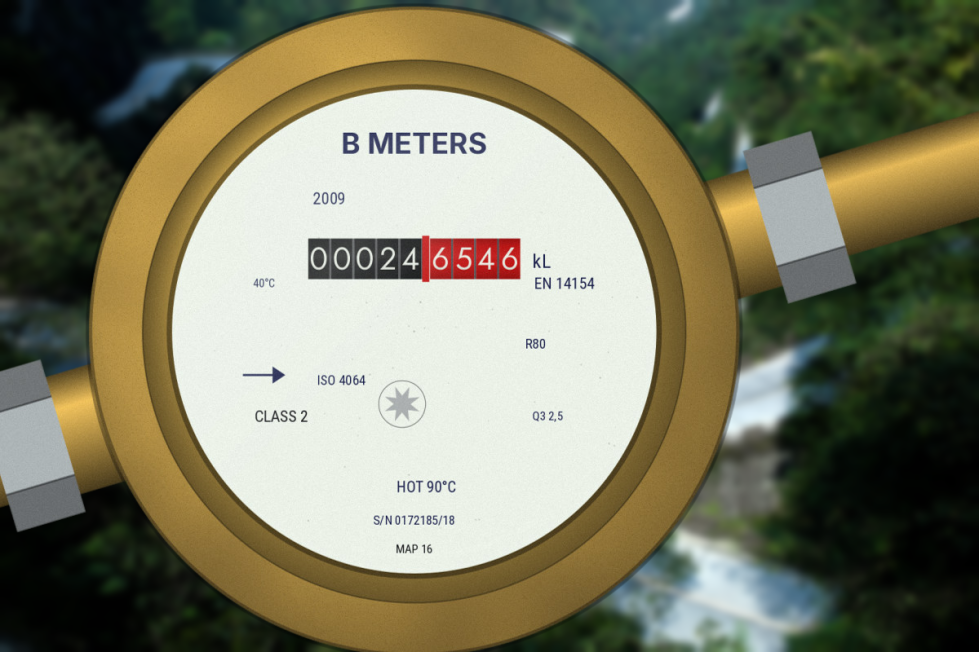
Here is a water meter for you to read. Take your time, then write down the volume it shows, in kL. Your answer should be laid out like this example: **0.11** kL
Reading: **24.6546** kL
